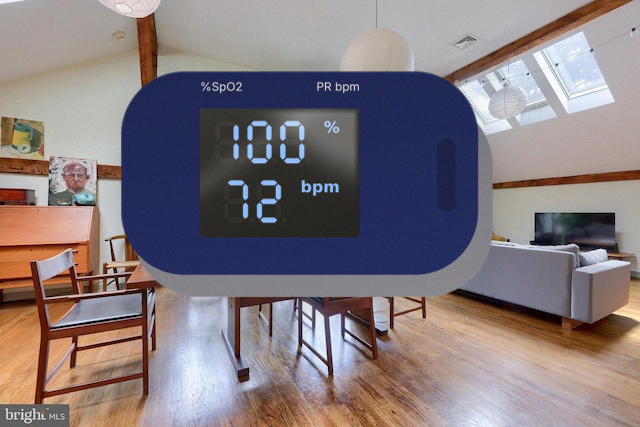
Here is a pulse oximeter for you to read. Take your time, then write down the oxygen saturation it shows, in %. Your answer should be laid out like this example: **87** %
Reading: **100** %
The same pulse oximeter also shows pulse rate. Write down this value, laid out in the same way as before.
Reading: **72** bpm
